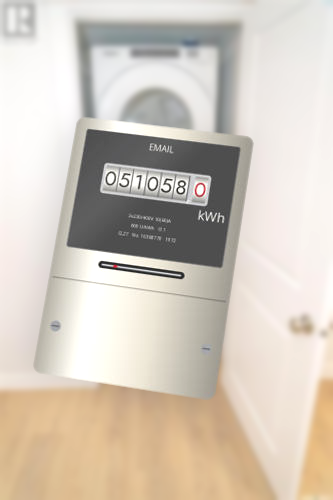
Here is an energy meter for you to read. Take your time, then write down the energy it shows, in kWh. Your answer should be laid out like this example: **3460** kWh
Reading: **51058.0** kWh
